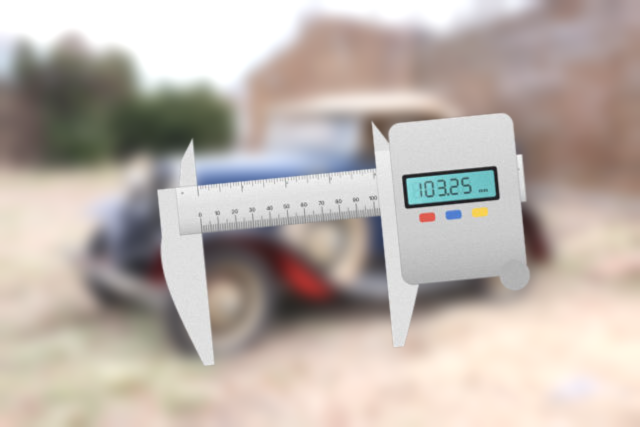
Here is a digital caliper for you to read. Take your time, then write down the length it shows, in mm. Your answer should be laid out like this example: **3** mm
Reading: **103.25** mm
